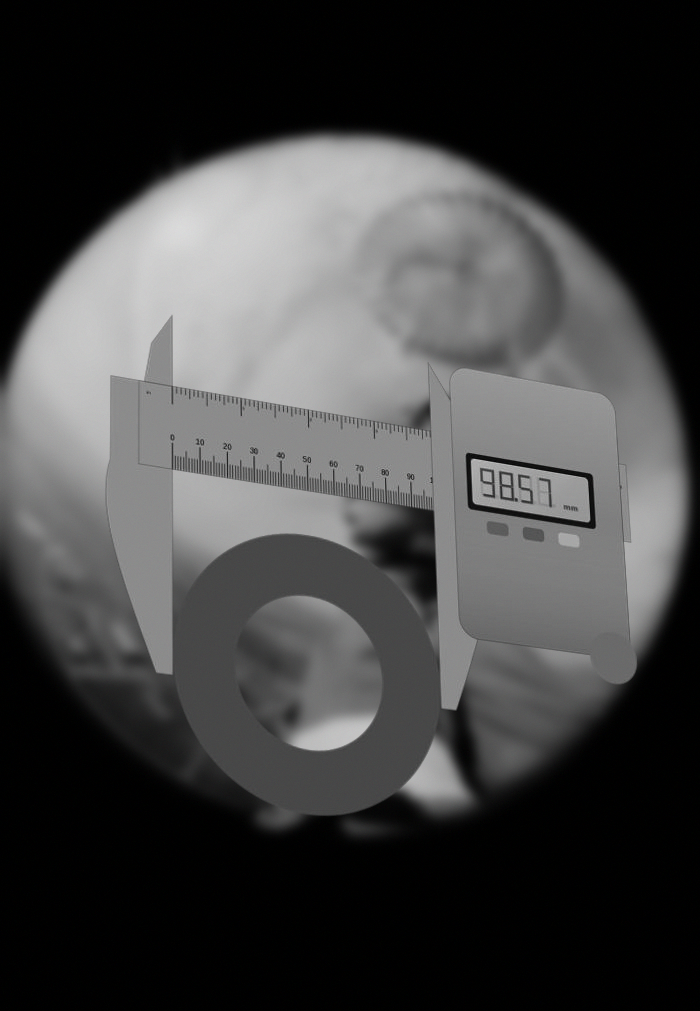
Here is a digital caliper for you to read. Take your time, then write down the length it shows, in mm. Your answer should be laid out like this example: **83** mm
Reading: **98.57** mm
